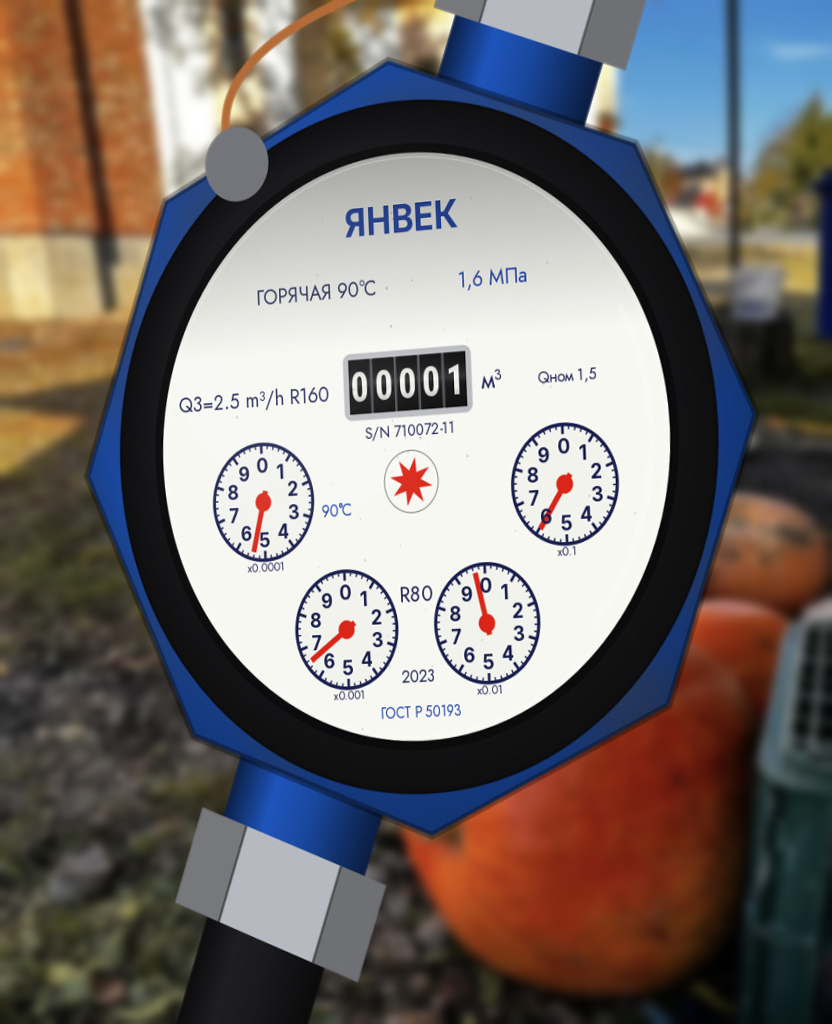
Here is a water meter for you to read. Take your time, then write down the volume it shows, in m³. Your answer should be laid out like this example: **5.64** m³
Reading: **1.5965** m³
